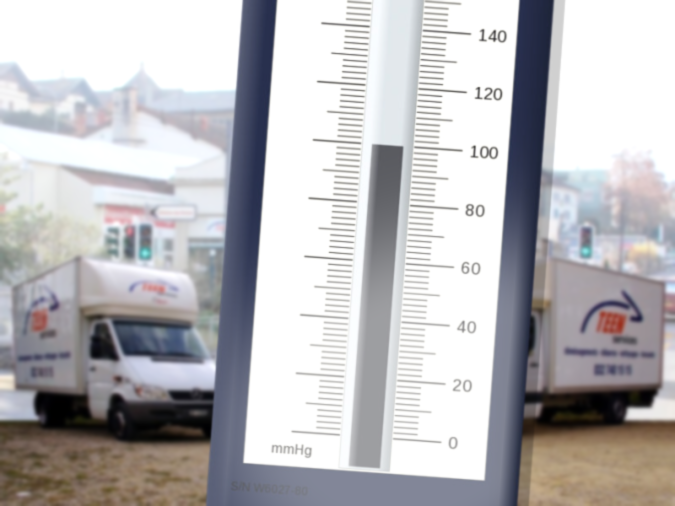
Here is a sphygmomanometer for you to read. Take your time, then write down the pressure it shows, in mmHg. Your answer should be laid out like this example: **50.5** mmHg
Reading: **100** mmHg
